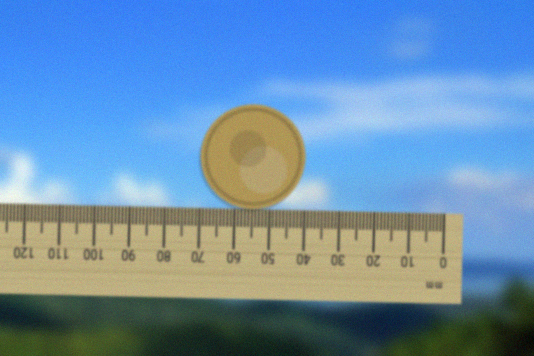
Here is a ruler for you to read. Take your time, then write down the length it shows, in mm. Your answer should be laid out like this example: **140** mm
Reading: **30** mm
